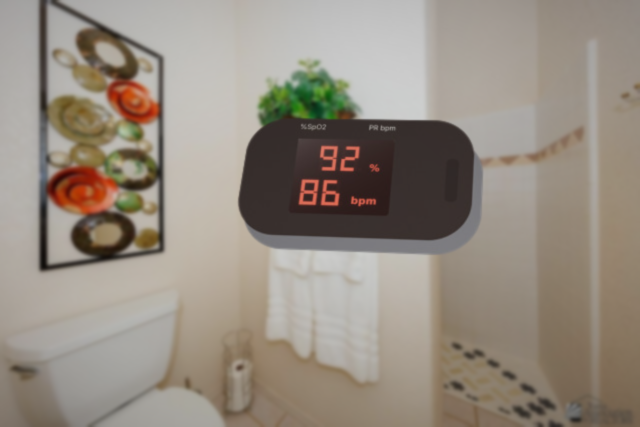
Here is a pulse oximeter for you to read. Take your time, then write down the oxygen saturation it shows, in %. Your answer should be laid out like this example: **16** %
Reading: **92** %
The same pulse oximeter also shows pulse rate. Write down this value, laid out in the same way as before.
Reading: **86** bpm
